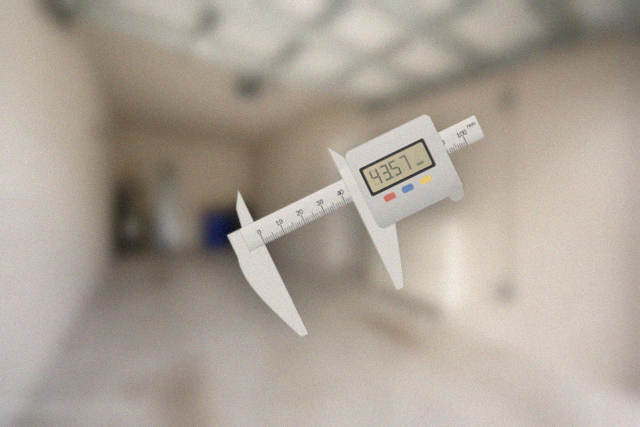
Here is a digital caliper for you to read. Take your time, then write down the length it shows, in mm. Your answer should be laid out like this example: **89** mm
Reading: **43.57** mm
